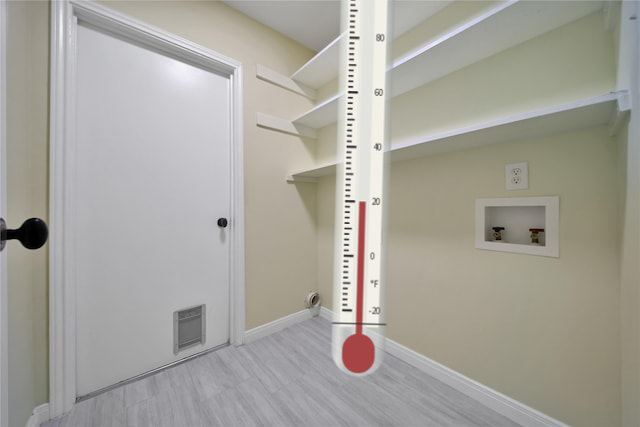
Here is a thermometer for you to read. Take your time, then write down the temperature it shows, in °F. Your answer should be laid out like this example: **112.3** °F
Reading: **20** °F
